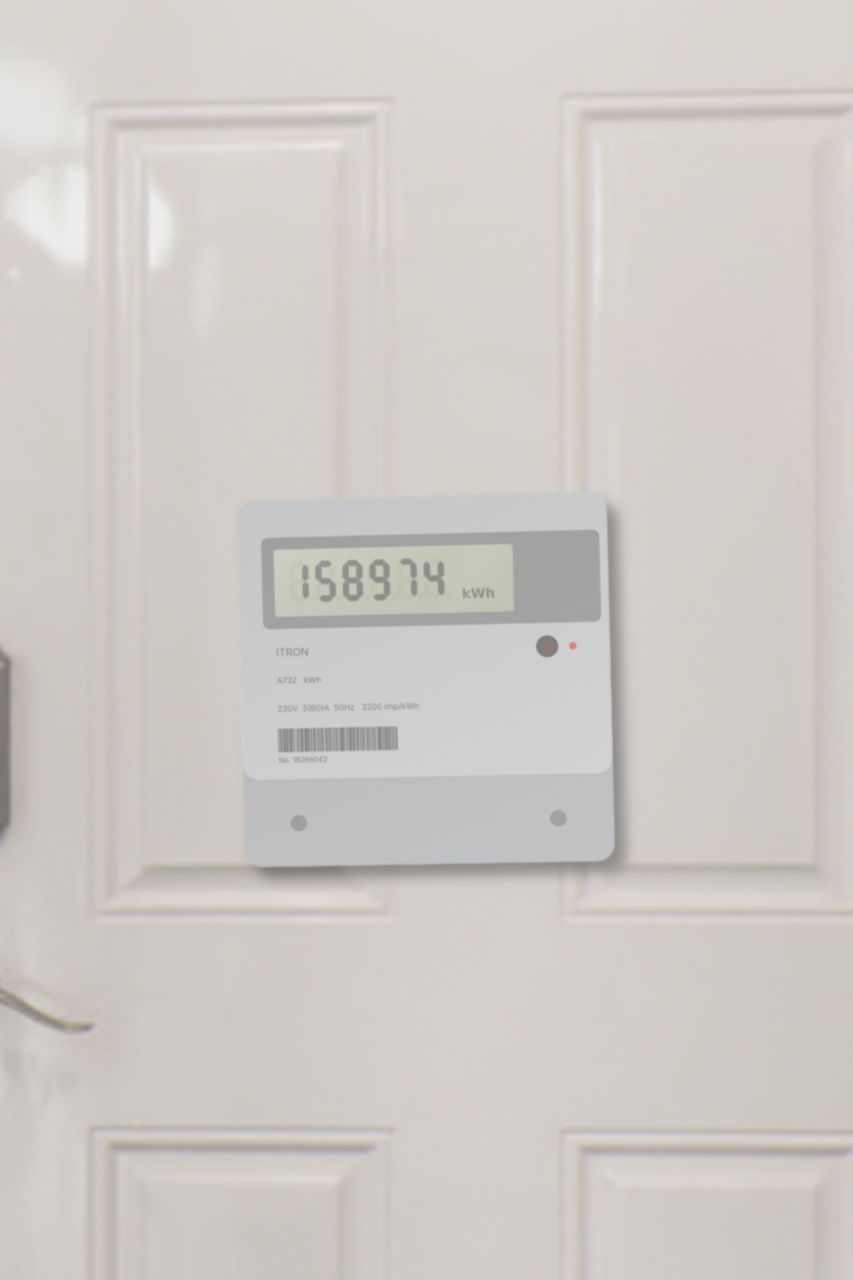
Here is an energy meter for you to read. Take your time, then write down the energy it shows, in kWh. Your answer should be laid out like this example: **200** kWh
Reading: **158974** kWh
